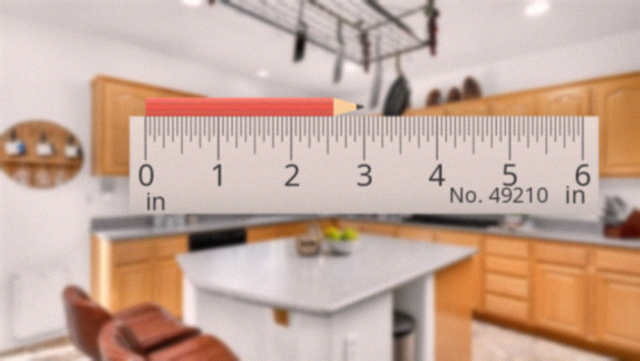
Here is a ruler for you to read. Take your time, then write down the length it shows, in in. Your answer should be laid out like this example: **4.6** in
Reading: **3** in
